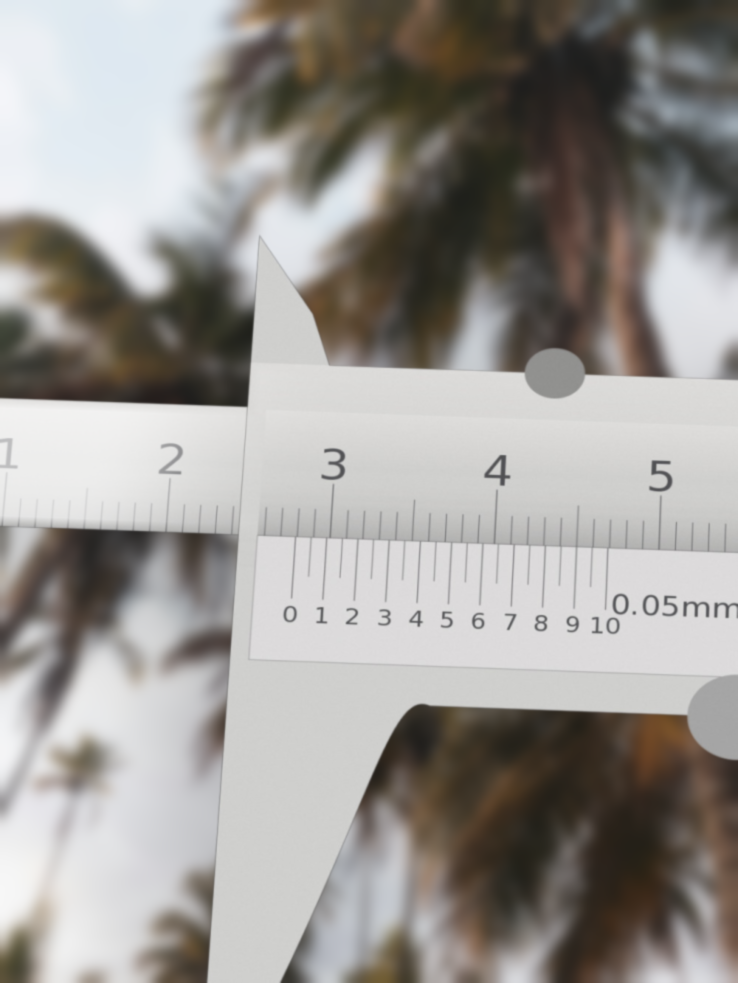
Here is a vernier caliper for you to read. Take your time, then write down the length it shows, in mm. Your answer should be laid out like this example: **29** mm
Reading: **27.9** mm
